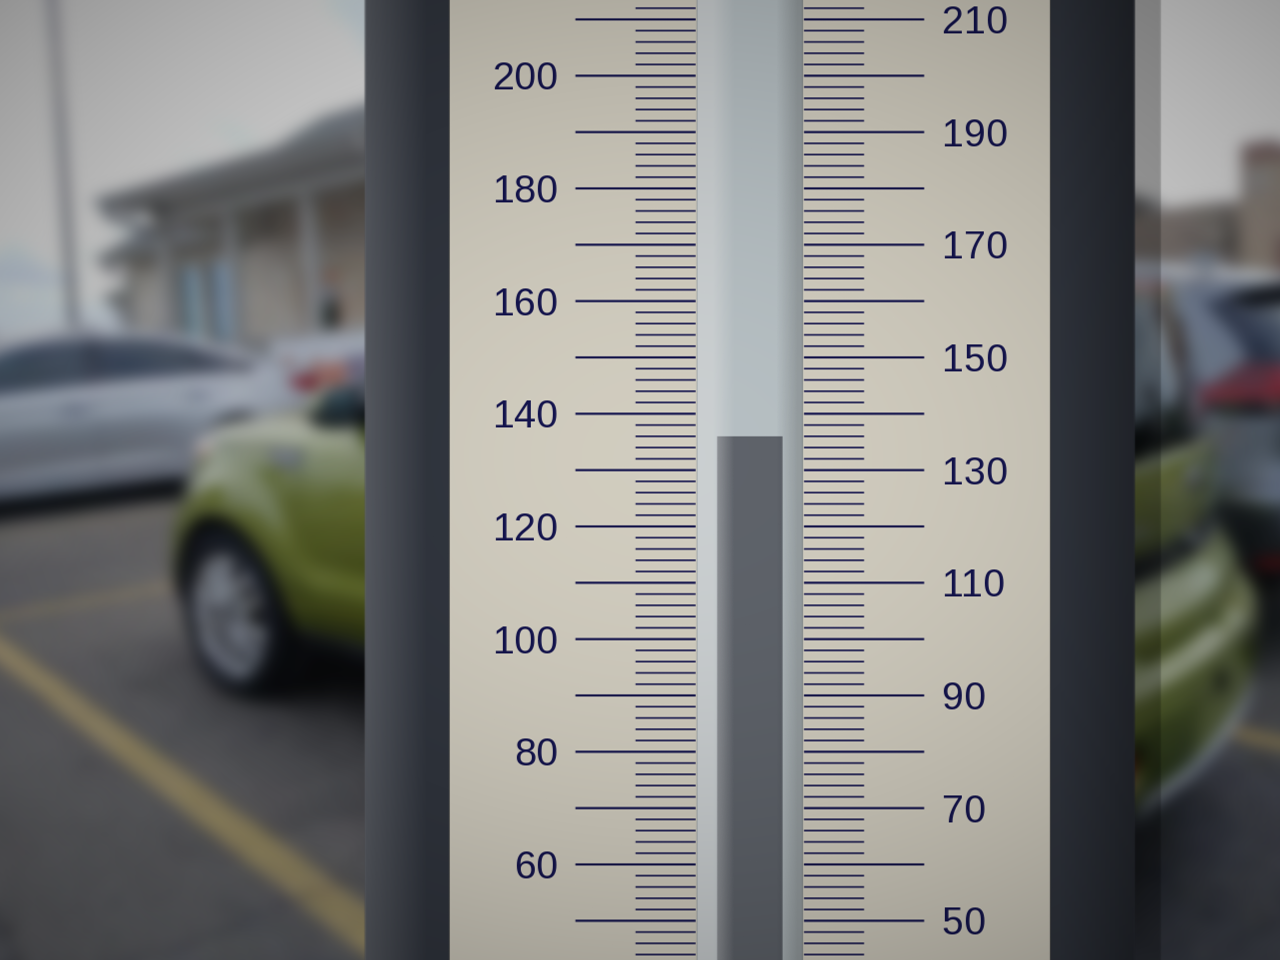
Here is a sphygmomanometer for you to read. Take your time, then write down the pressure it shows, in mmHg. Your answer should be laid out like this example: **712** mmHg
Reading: **136** mmHg
